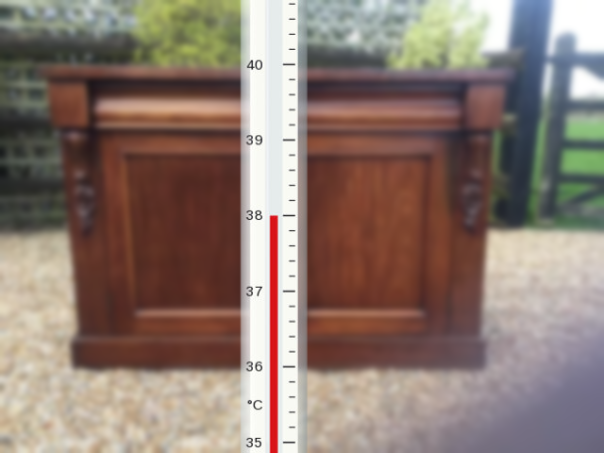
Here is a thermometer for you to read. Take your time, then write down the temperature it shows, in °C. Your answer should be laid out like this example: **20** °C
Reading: **38** °C
